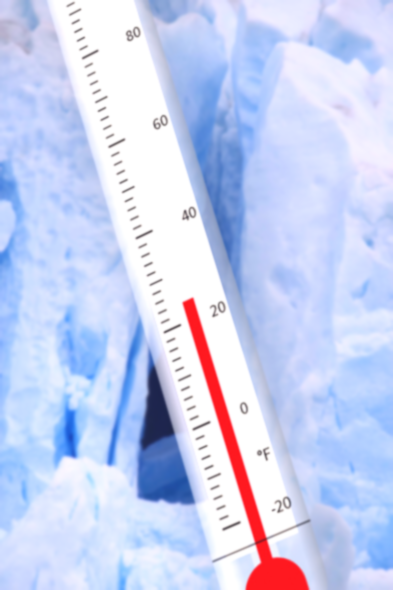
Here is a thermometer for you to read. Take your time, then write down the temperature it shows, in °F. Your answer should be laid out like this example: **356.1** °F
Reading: **24** °F
